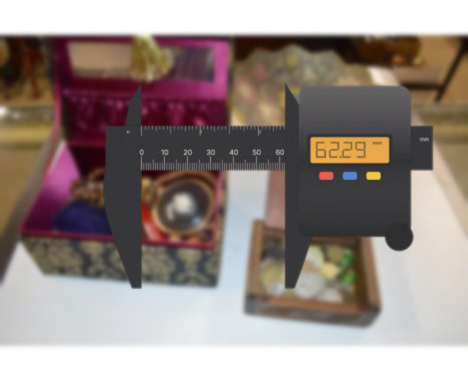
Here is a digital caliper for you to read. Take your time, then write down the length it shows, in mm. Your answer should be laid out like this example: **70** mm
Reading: **62.29** mm
